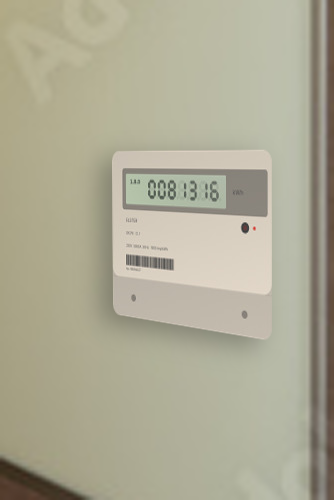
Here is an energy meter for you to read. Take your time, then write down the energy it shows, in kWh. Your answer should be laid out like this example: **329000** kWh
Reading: **81316** kWh
